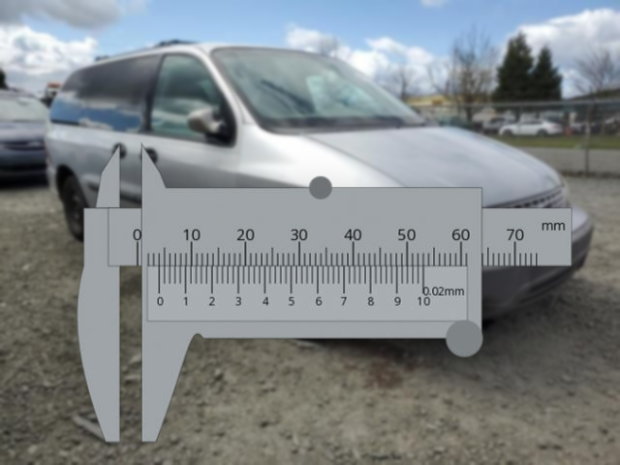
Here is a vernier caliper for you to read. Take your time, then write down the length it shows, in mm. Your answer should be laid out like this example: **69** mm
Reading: **4.0** mm
